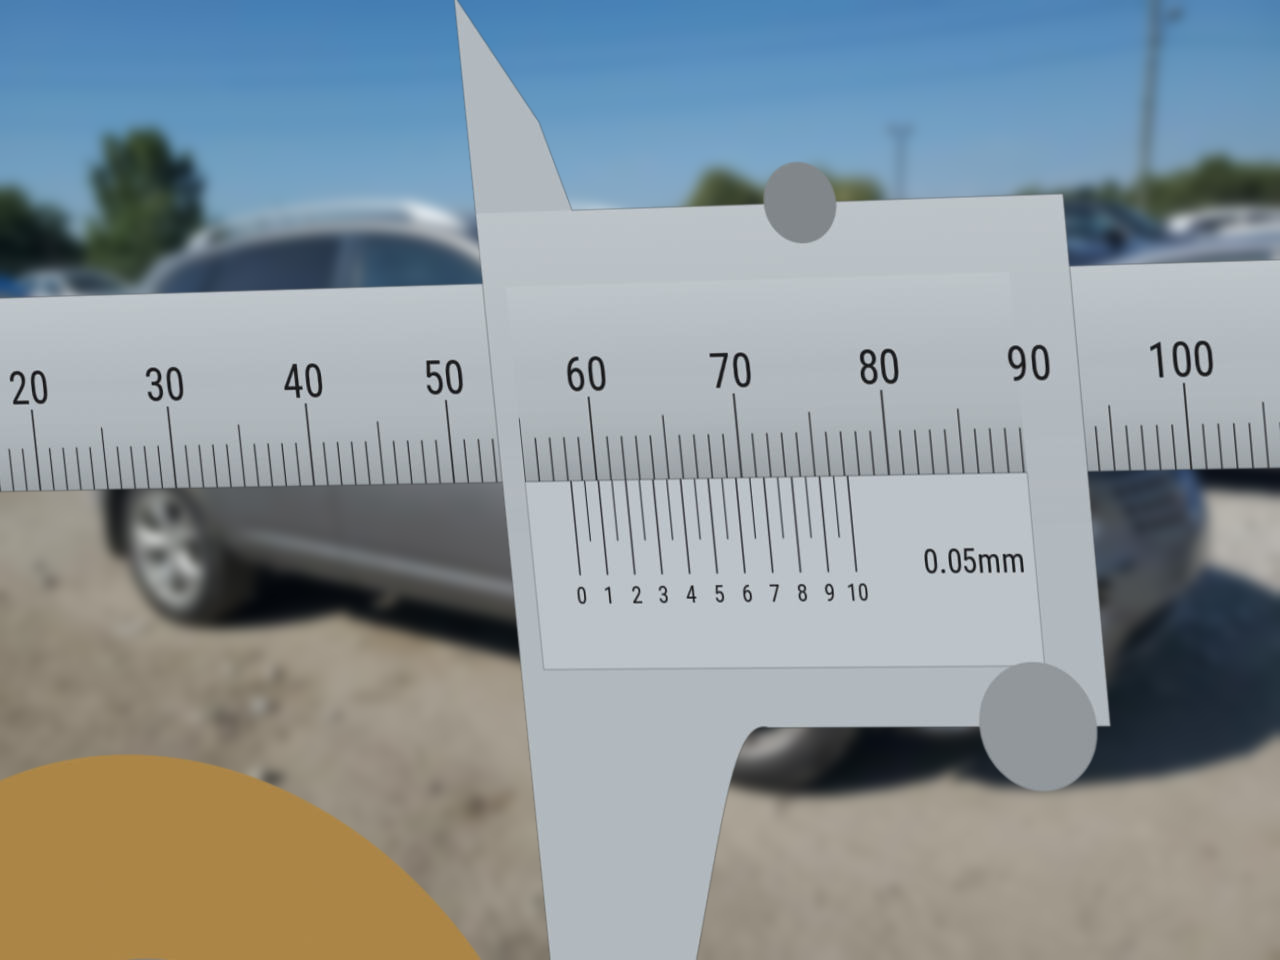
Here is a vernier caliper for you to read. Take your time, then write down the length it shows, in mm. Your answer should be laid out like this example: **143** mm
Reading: **58.2** mm
